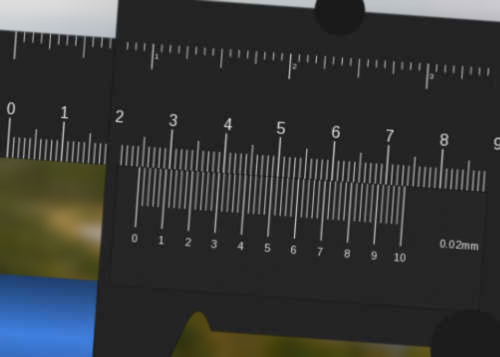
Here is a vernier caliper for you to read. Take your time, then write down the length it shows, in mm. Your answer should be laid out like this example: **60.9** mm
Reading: **24.5** mm
